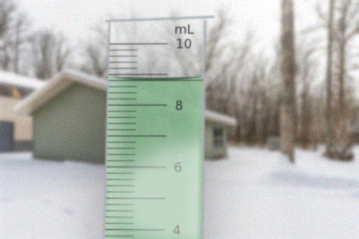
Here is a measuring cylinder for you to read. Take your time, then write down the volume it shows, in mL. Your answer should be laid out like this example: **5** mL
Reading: **8.8** mL
